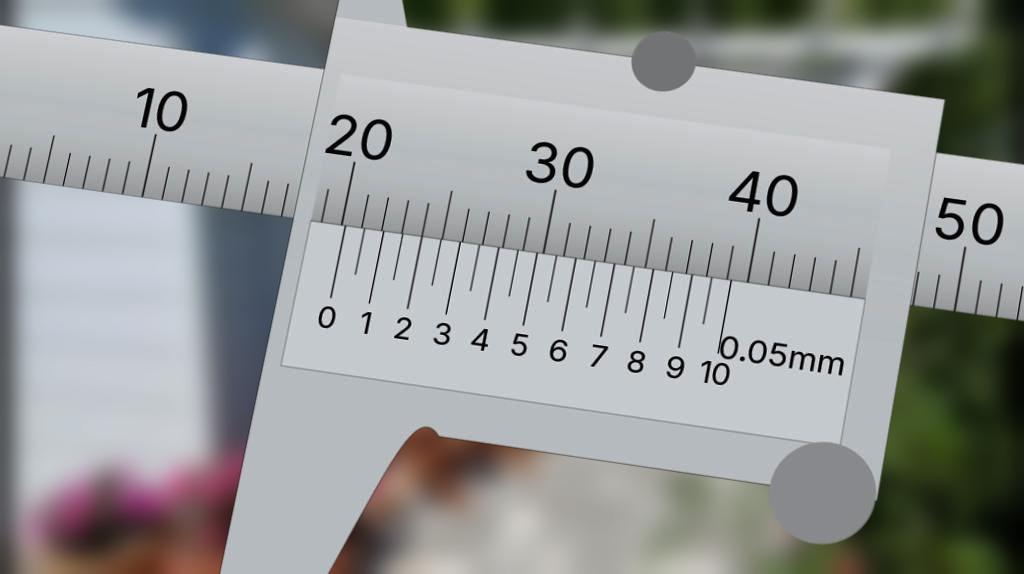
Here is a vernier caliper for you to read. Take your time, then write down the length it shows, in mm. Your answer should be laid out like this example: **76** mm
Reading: **20.2** mm
